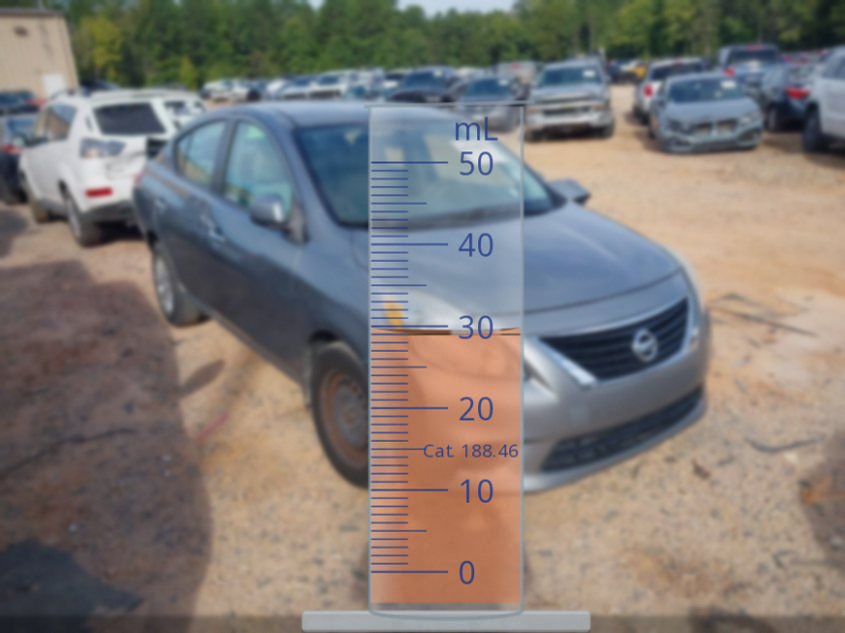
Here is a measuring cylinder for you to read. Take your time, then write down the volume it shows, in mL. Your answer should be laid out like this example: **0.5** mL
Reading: **29** mL
